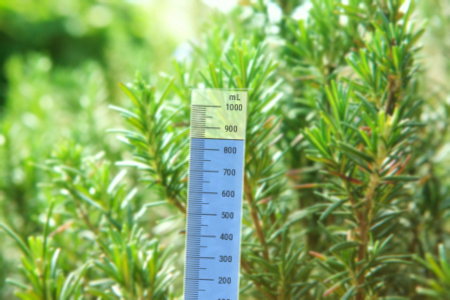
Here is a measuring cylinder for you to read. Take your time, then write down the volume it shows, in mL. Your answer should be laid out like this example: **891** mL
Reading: **850** mL
